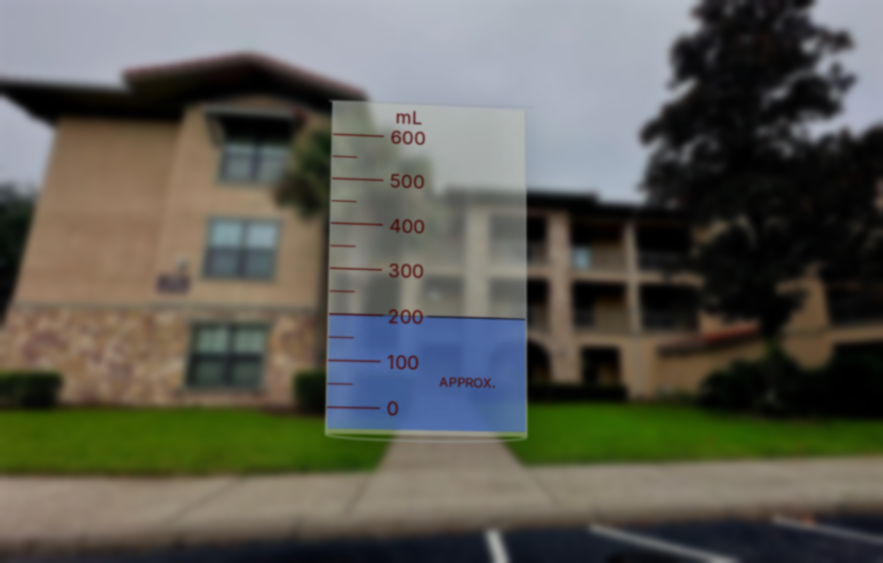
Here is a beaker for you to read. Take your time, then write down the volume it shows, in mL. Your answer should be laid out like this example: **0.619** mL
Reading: **200** mL
